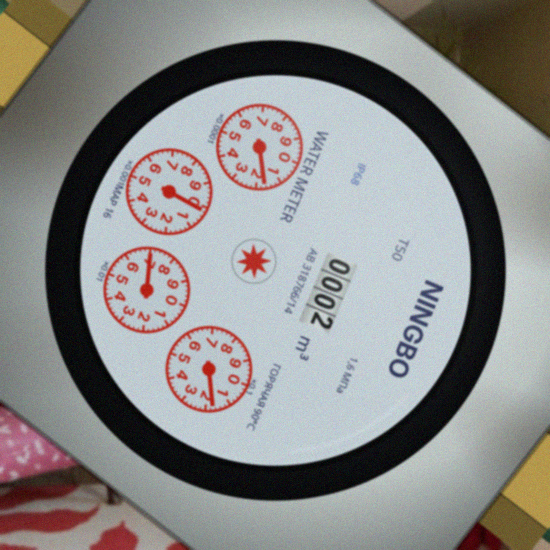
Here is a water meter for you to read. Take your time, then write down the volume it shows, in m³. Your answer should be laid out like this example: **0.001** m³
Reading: **2.1701** m³
